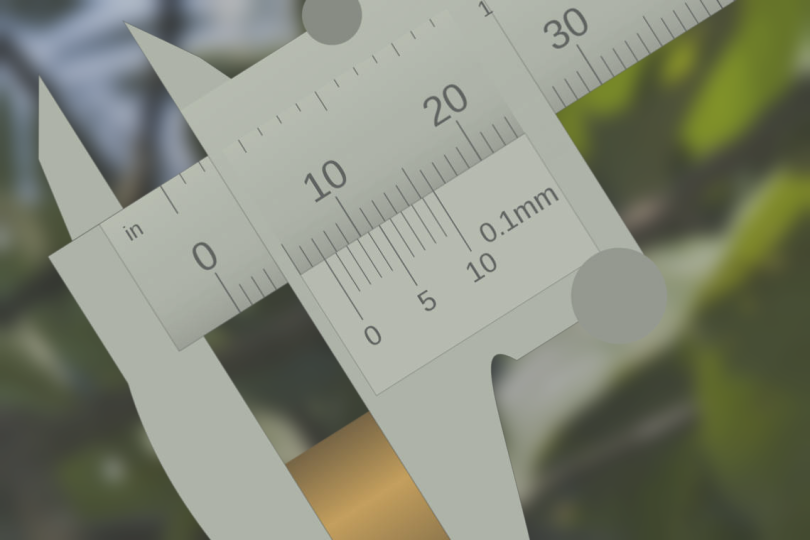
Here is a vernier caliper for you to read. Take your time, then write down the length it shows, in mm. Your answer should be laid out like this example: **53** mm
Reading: **7.0** mm
